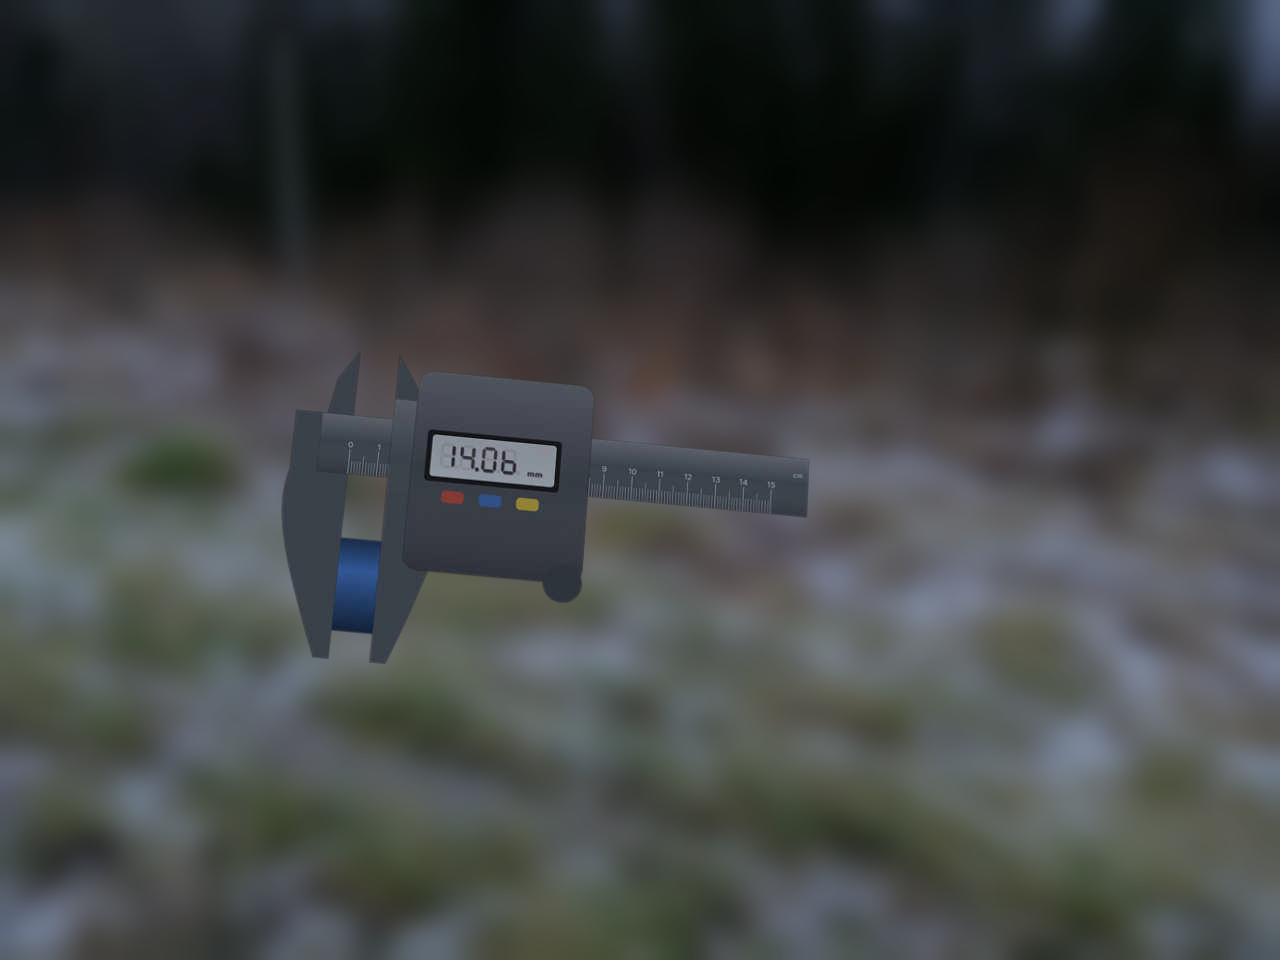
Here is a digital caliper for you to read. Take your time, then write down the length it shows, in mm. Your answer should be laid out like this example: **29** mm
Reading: **14.06** mm
